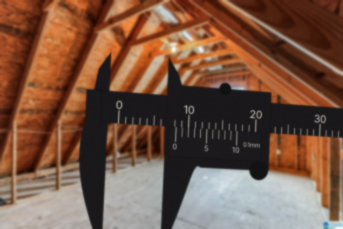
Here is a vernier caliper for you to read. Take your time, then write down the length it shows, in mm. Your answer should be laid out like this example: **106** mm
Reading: **8.2** mm
